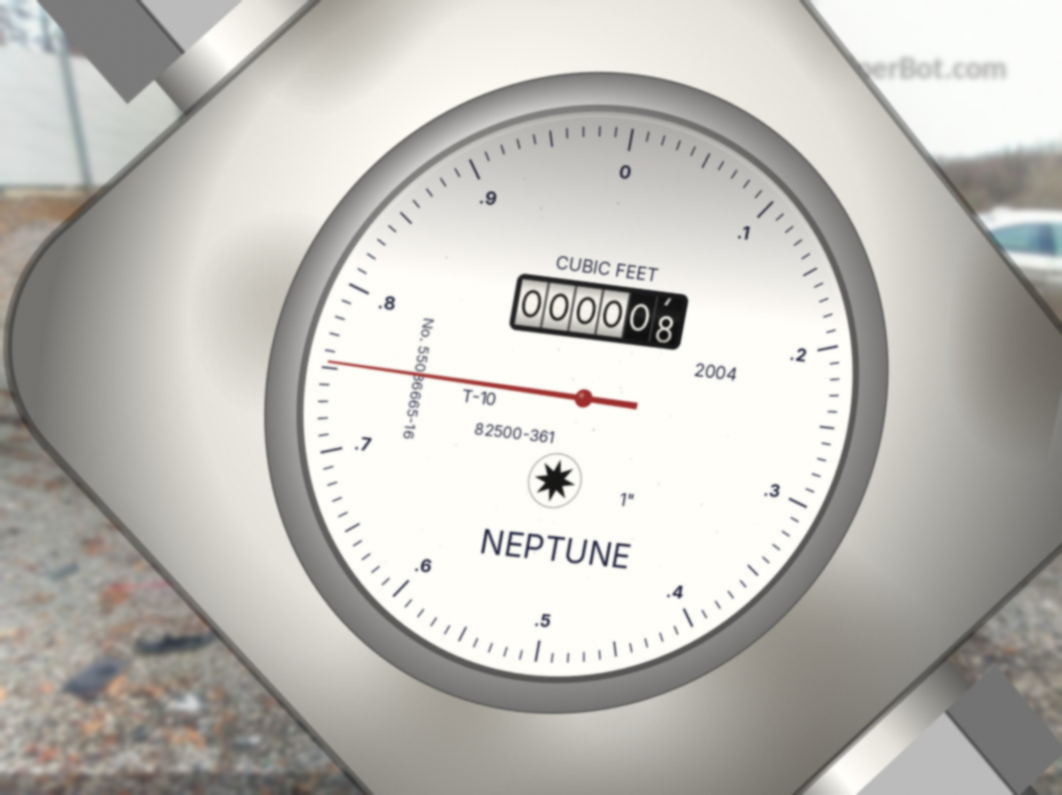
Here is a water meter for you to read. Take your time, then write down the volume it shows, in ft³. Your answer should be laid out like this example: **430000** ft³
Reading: **7.75** ft³
